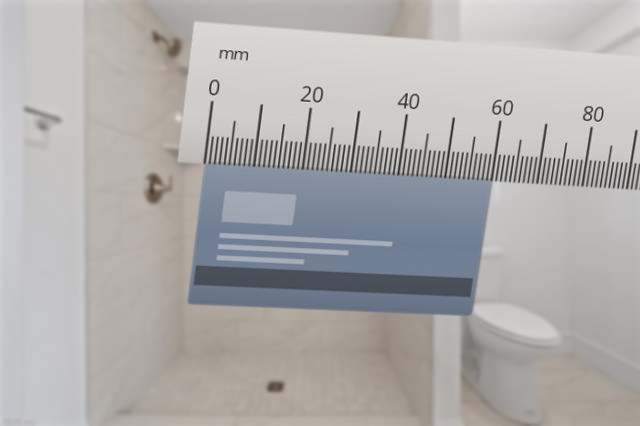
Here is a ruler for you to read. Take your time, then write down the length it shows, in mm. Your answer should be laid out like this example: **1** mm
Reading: **60** mm
